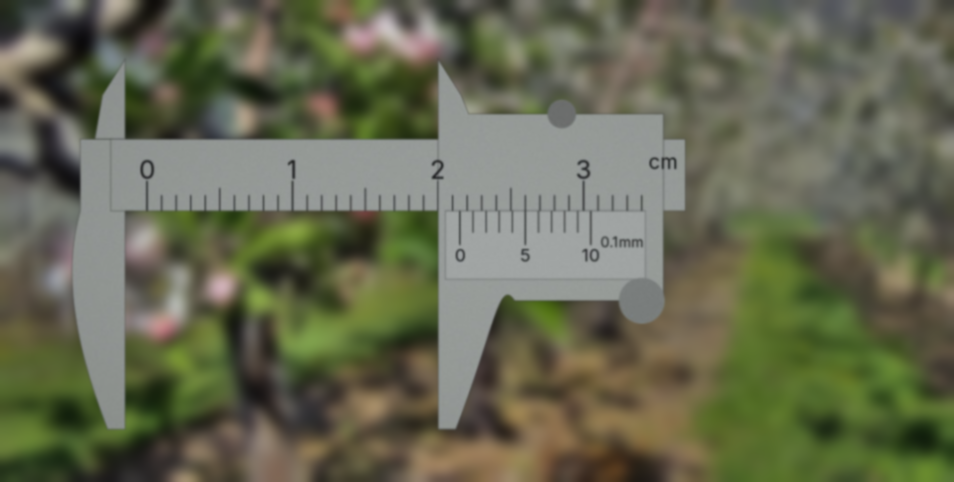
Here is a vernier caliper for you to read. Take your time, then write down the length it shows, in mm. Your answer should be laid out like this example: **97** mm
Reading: **21.5** mm
